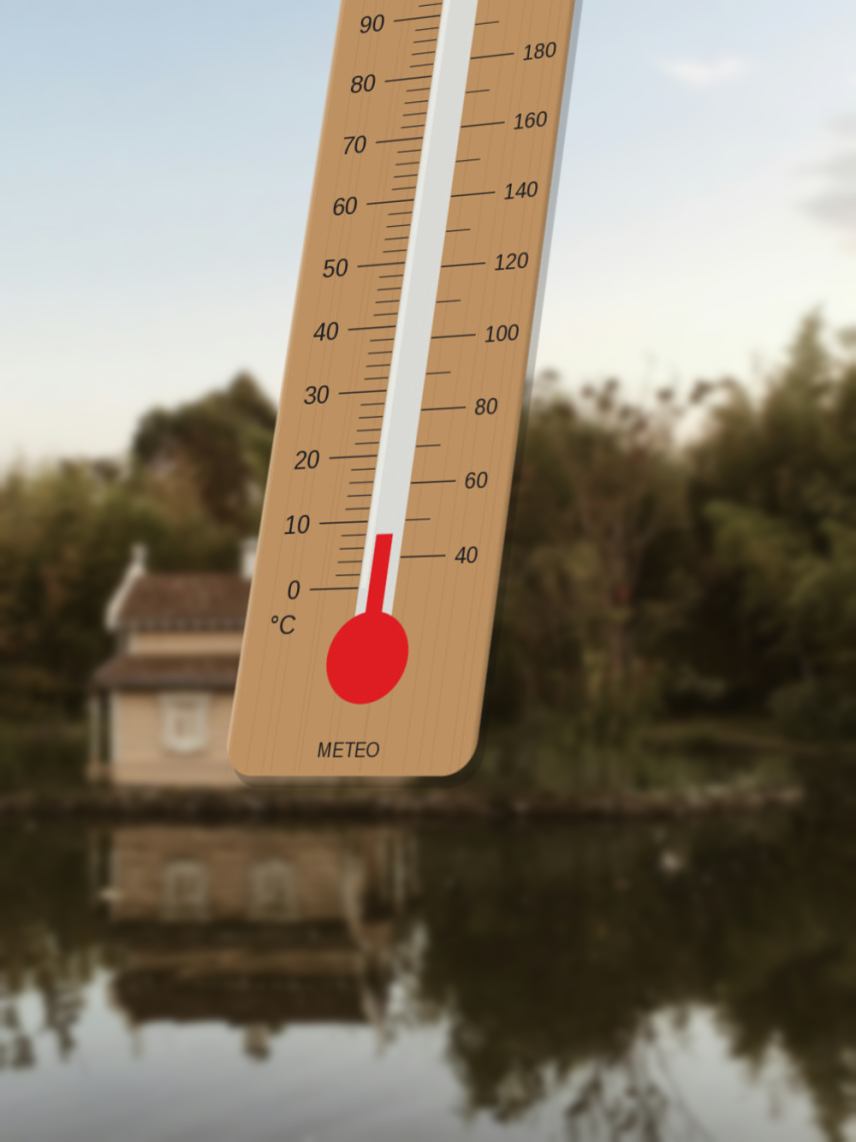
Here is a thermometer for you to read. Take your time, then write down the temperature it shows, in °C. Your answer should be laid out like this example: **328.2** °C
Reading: **8** °C
